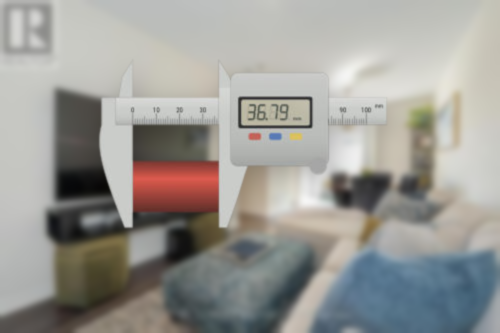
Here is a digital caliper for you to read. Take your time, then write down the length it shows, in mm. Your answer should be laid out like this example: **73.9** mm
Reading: **36.79** mm
